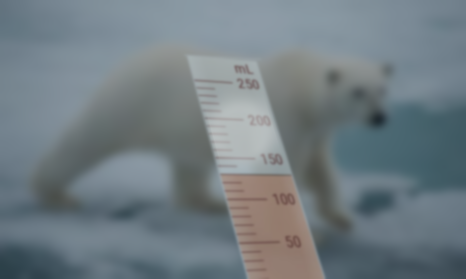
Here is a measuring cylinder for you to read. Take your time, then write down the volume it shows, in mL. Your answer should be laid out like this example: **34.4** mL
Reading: **130** mL
